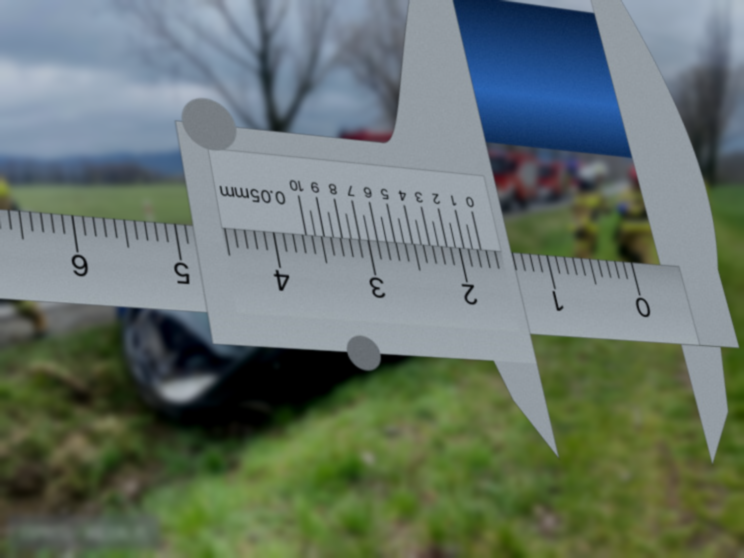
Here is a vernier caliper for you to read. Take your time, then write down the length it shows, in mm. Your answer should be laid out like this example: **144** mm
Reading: **17.6** mm
